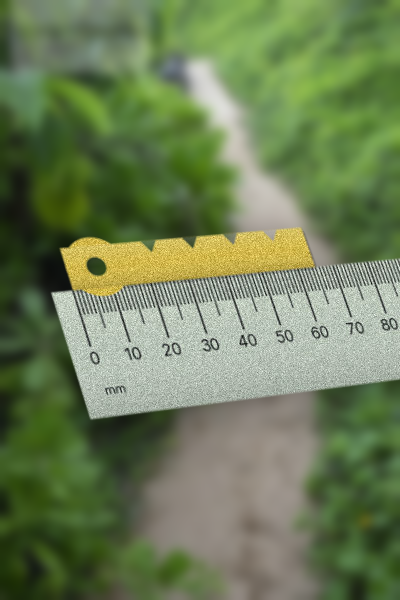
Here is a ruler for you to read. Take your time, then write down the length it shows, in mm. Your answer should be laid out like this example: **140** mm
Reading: **65** mm
